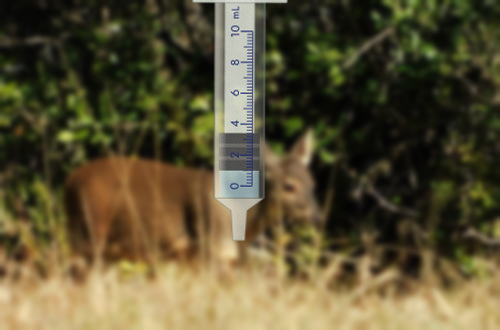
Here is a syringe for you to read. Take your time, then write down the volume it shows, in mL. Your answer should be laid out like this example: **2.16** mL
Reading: **1** mL
